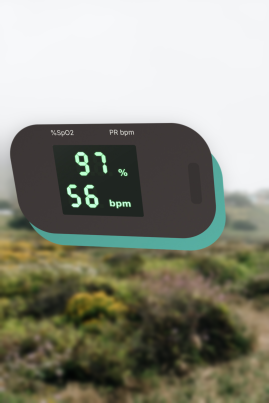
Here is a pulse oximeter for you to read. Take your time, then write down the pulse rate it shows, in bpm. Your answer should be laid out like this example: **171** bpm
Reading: **56** bpm
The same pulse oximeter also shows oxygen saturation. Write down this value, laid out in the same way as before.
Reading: **97** %
